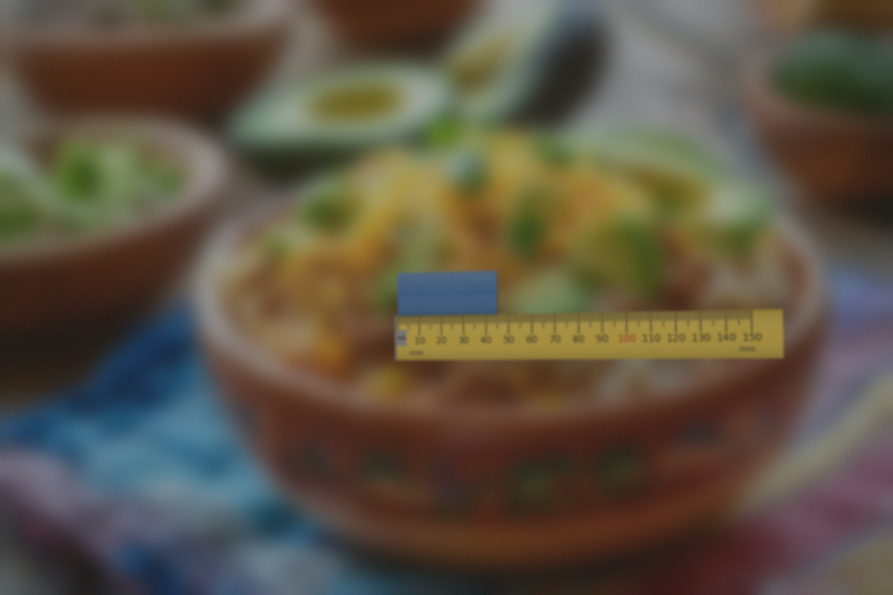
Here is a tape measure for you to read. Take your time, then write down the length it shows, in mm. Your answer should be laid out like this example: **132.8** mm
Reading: **45** mm
